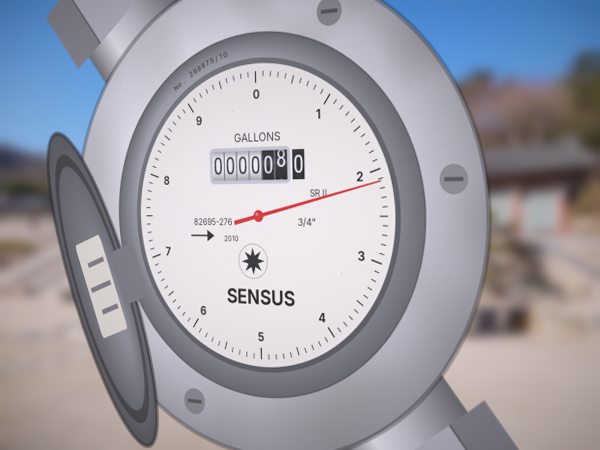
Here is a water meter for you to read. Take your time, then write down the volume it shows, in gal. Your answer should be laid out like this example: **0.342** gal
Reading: **82.1** gal
